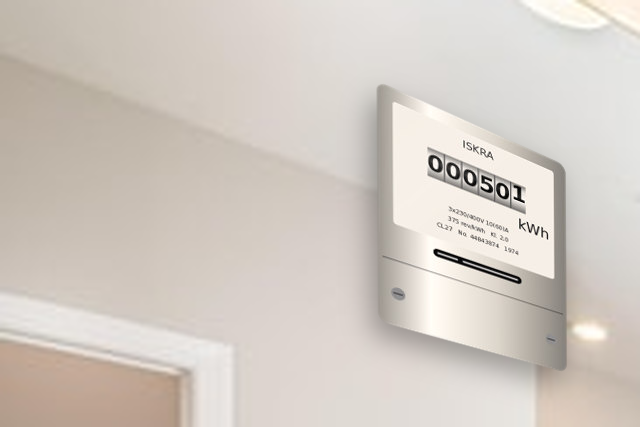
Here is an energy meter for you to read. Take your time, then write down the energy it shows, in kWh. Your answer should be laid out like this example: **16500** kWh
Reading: **501** kWh
